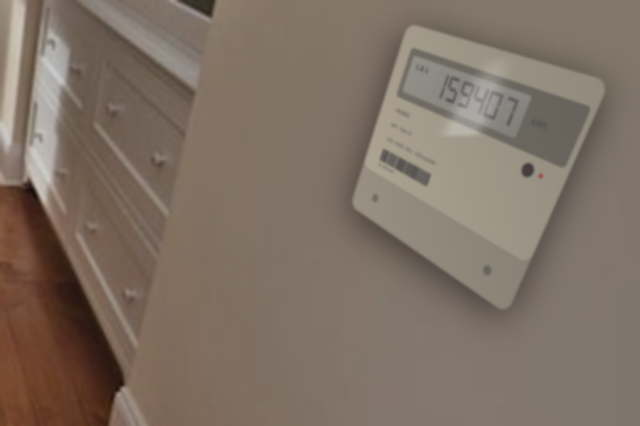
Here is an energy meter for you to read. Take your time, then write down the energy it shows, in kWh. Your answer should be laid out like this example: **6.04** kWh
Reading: **159407** kWh
